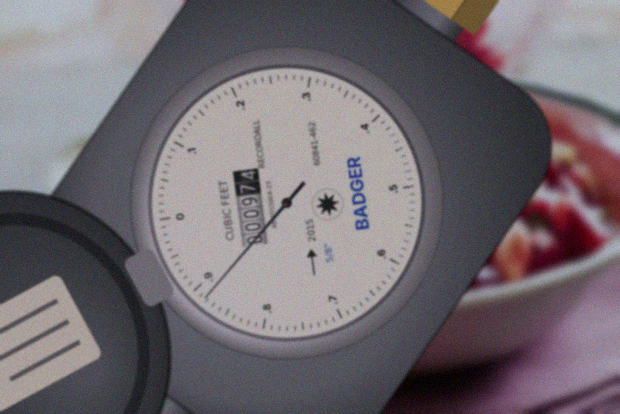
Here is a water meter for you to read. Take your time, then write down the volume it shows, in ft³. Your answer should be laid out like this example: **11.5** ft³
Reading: **973.88** ft³
